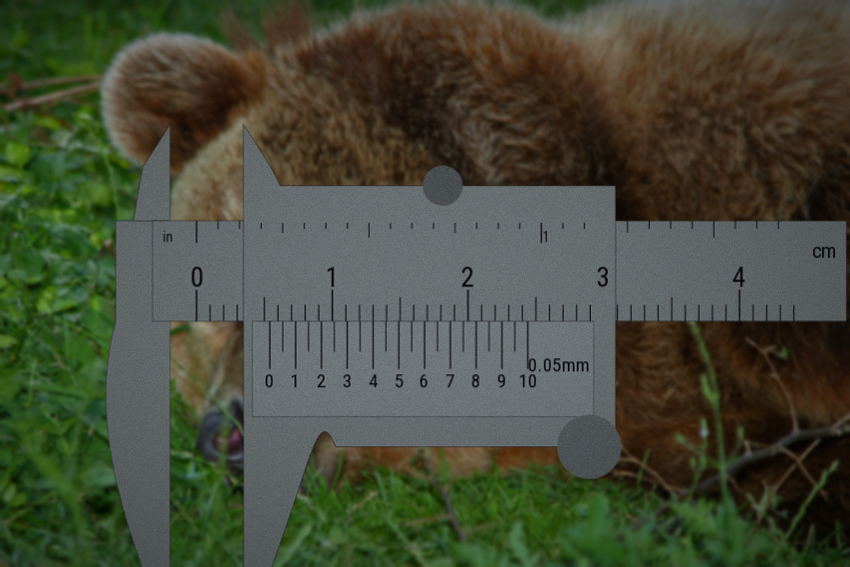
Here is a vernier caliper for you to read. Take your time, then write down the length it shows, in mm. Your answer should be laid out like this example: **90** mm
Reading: **5.4** mm
